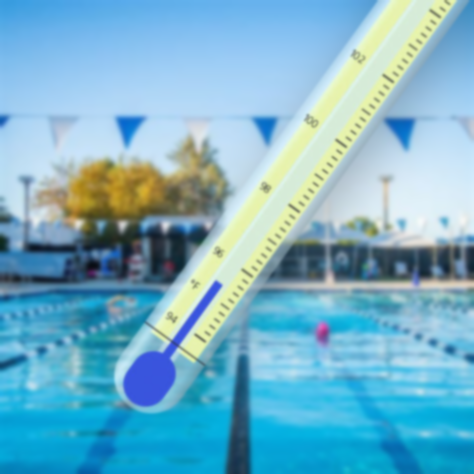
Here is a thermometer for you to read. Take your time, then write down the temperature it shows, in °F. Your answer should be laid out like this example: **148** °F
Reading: **95.4** °F
